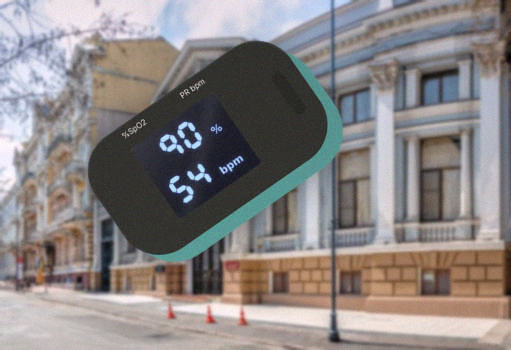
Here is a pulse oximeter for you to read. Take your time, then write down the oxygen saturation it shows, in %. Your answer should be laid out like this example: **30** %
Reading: **90** %
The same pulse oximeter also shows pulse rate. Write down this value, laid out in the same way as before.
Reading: **54** bpm
